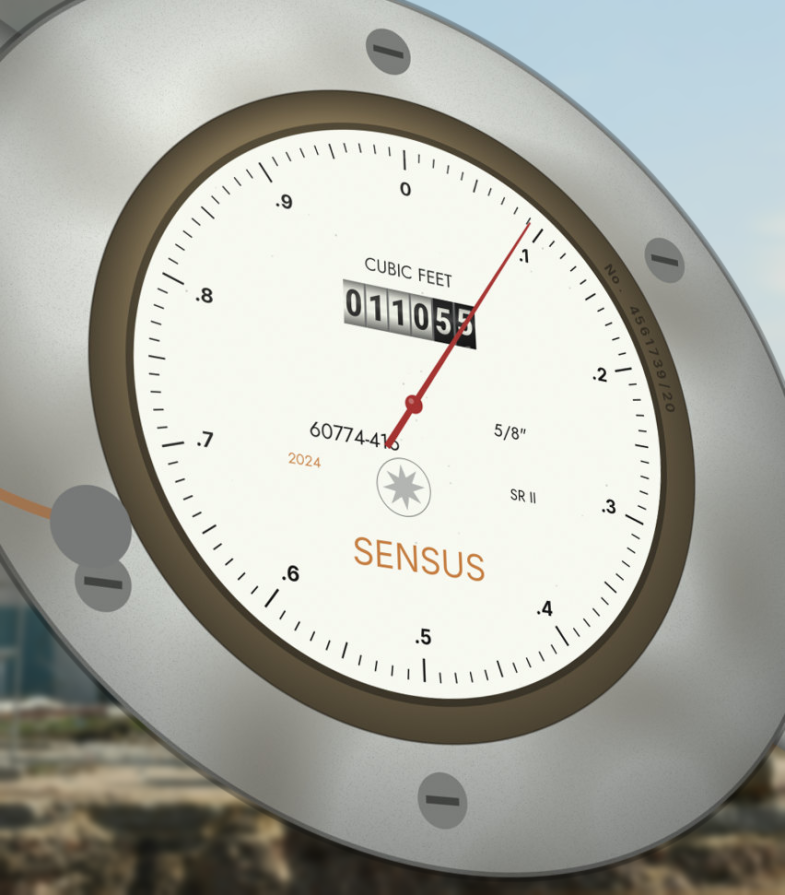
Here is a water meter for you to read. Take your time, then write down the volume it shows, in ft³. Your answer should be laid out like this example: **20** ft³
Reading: **11055.09** ft³
